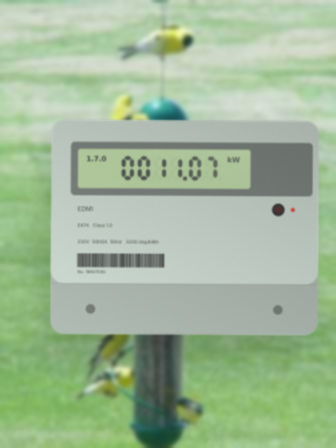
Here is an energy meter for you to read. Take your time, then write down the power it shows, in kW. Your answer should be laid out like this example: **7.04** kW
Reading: **11.07** kW
